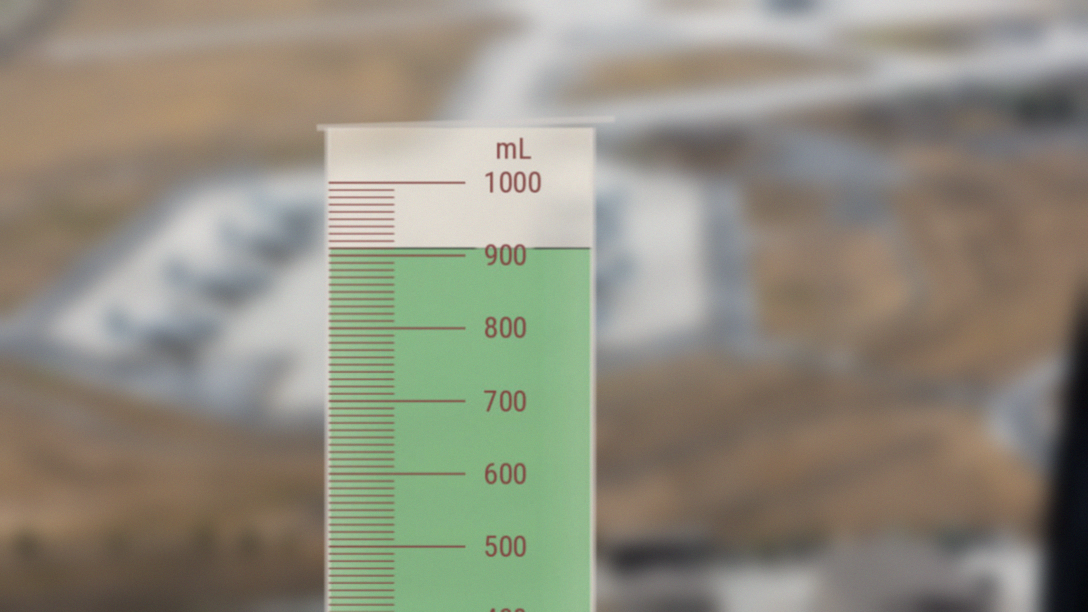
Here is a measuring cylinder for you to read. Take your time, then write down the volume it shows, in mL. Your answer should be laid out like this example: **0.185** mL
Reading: **910** mL
